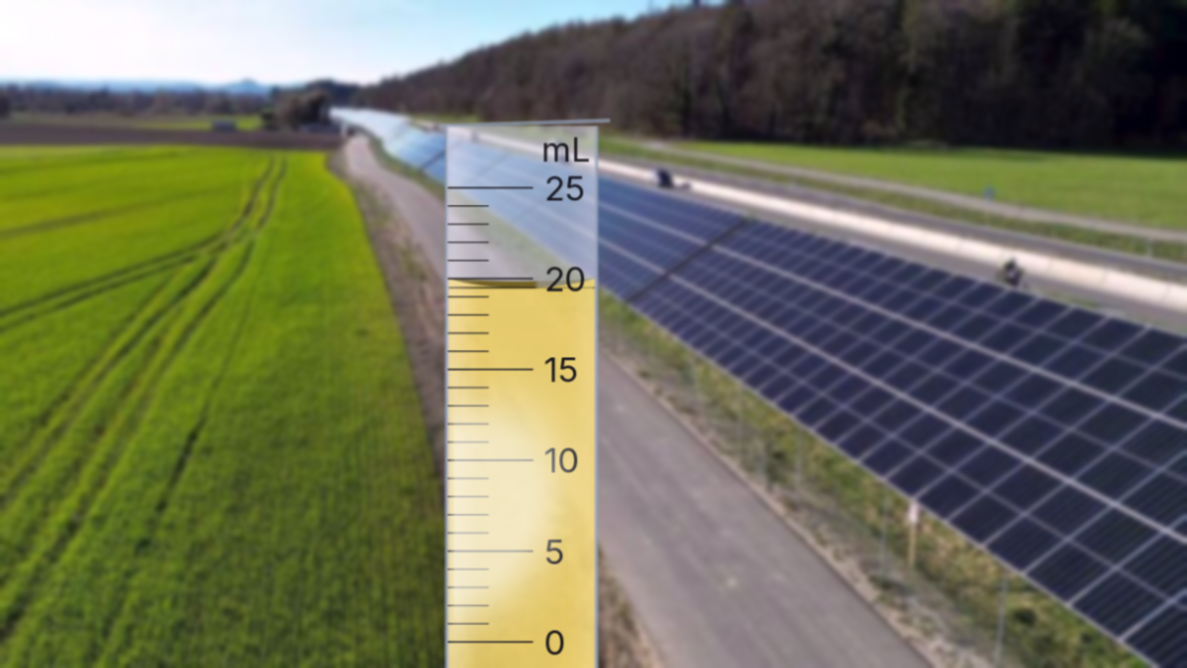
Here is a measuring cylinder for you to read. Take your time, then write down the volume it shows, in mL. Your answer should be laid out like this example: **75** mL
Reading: **19.5** mL
